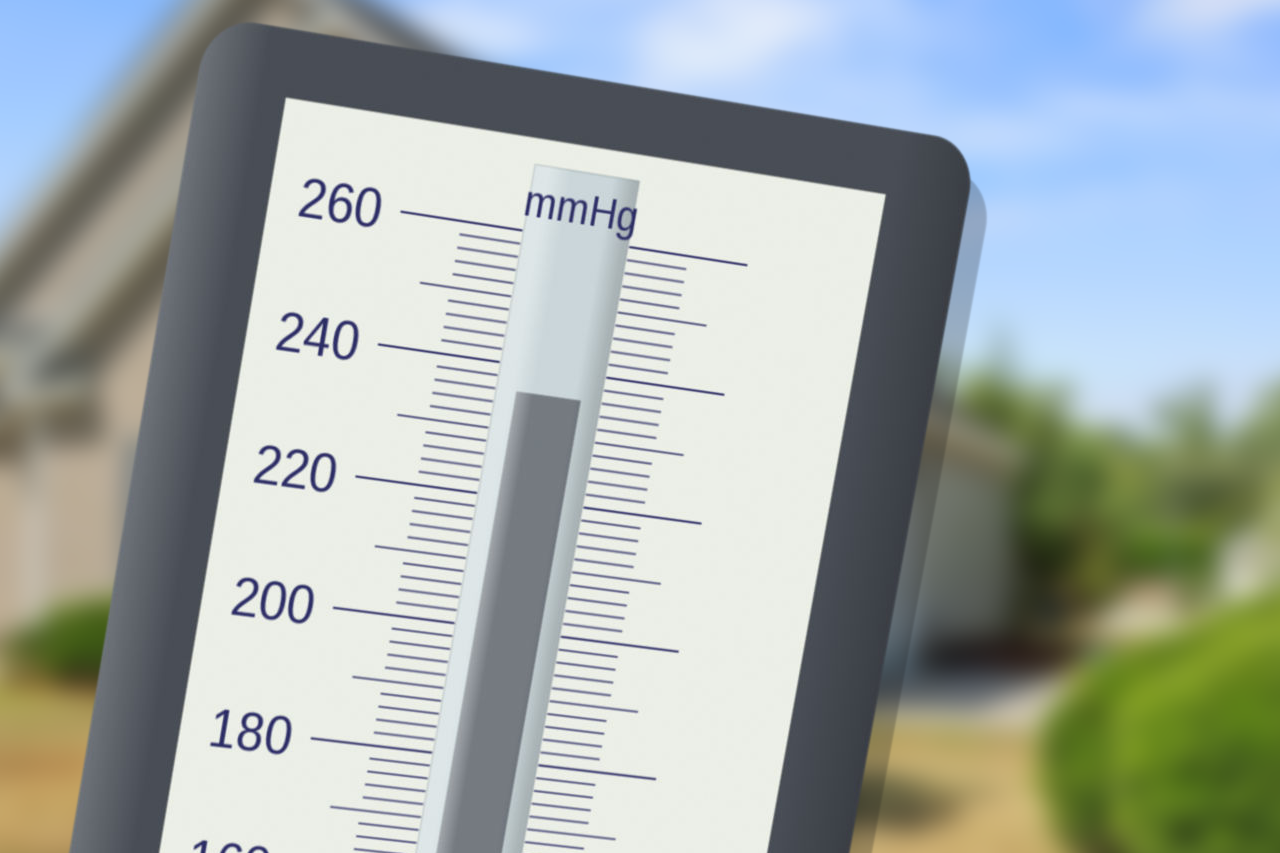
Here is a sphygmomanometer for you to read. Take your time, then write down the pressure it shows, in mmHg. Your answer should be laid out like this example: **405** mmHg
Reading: **236** mmHg
